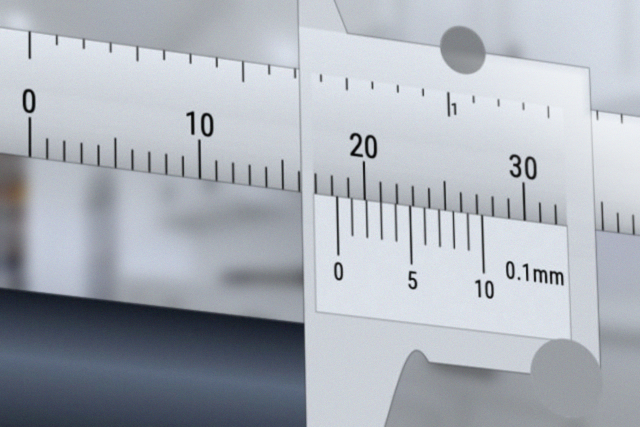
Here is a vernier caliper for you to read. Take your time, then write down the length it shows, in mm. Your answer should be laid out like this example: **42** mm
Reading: **18.3** mm
